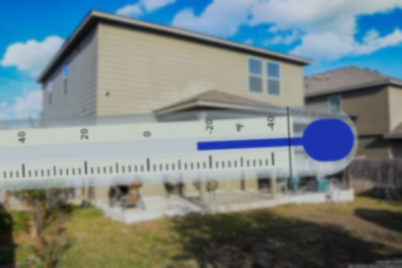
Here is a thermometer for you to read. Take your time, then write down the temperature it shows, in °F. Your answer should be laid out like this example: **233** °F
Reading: **-16** °F
